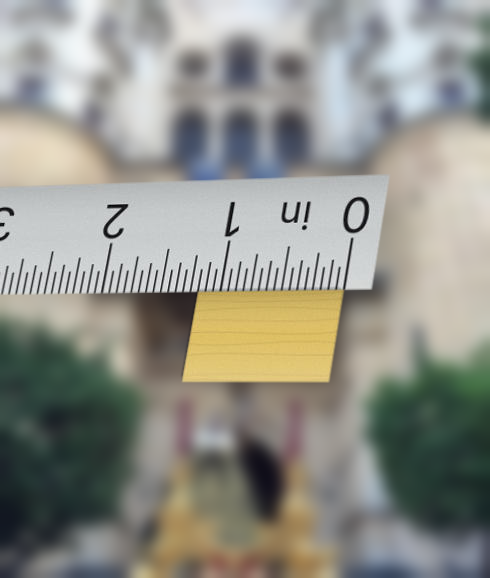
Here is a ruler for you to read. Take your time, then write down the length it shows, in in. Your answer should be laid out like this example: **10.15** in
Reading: **1.1875** in
